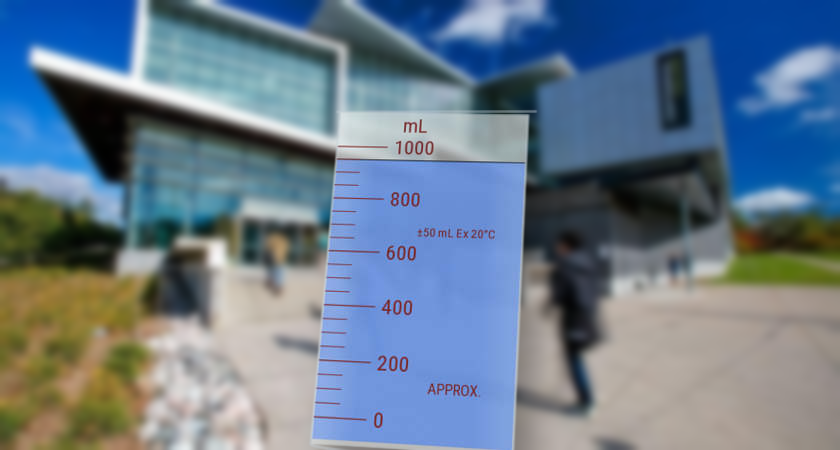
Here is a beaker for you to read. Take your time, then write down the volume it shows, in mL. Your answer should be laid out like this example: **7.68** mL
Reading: **950** mL
